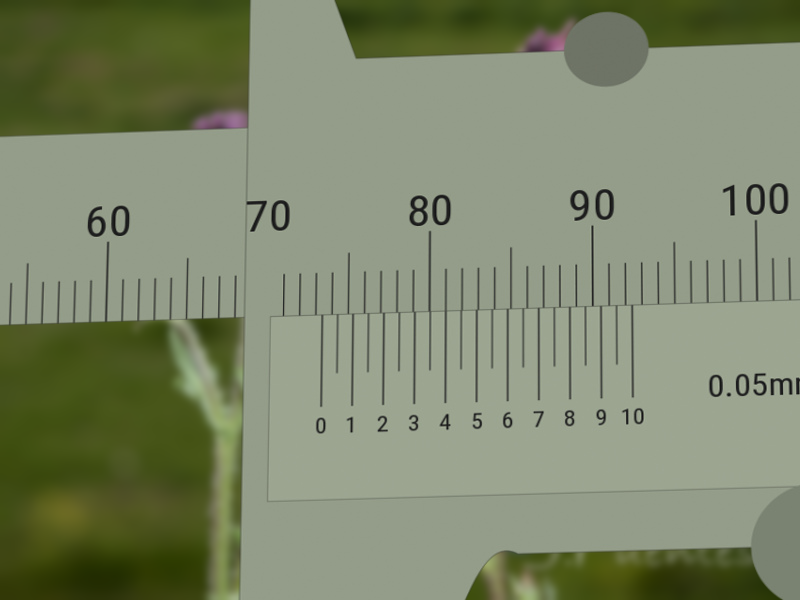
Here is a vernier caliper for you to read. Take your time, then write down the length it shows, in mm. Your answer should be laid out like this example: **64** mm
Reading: **73.4** mm
